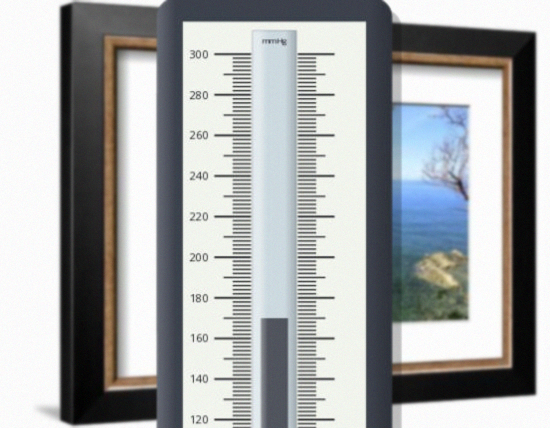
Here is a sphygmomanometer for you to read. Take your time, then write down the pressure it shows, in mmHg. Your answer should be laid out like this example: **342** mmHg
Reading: **170** mmHg
